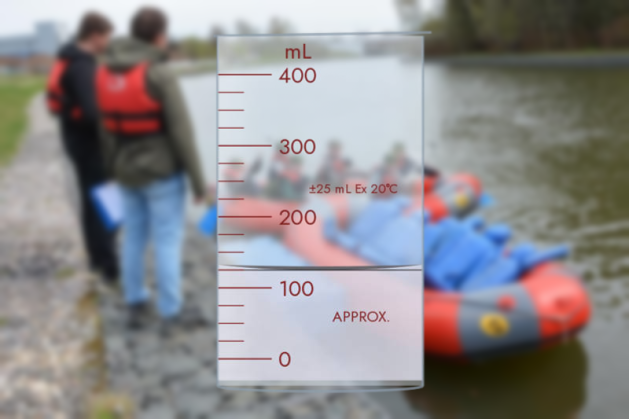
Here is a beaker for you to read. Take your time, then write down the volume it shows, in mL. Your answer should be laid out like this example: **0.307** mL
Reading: **125** mL
